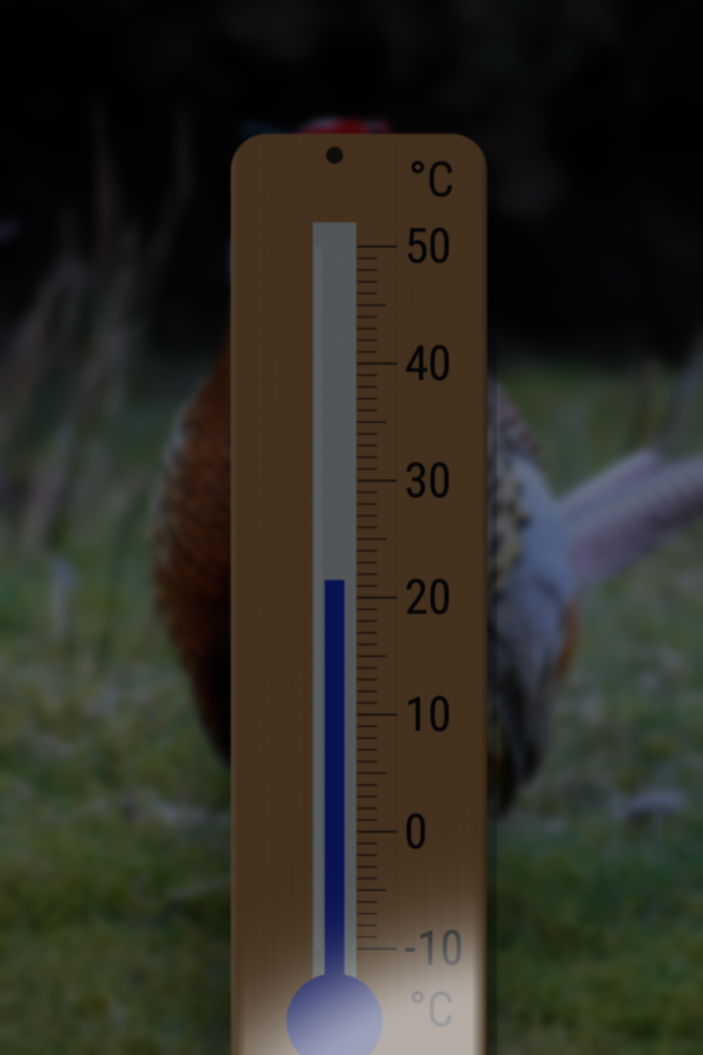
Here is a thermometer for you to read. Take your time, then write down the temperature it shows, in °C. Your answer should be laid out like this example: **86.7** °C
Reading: **21.5** °C
